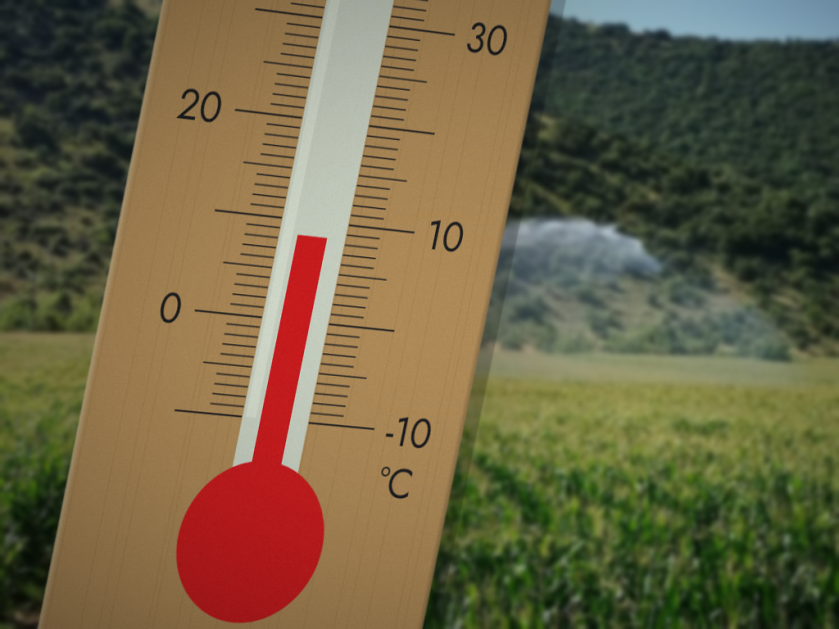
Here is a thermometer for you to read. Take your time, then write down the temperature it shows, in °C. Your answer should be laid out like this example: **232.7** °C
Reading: **8.5** °C
